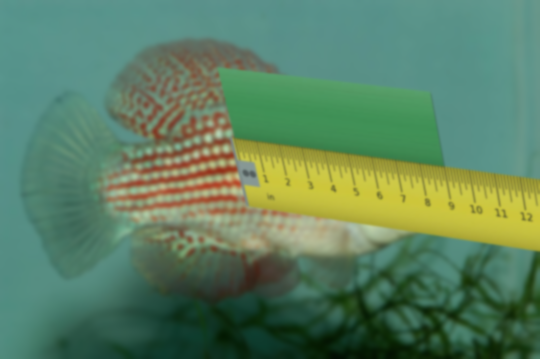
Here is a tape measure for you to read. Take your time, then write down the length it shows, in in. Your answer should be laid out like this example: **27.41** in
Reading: **9** in
